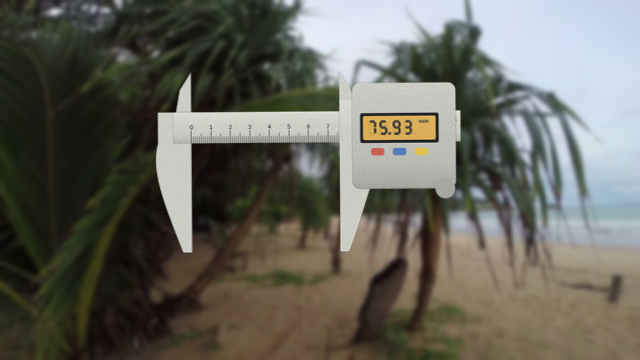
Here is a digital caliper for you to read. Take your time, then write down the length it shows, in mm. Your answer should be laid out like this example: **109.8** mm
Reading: **75.93** mm
